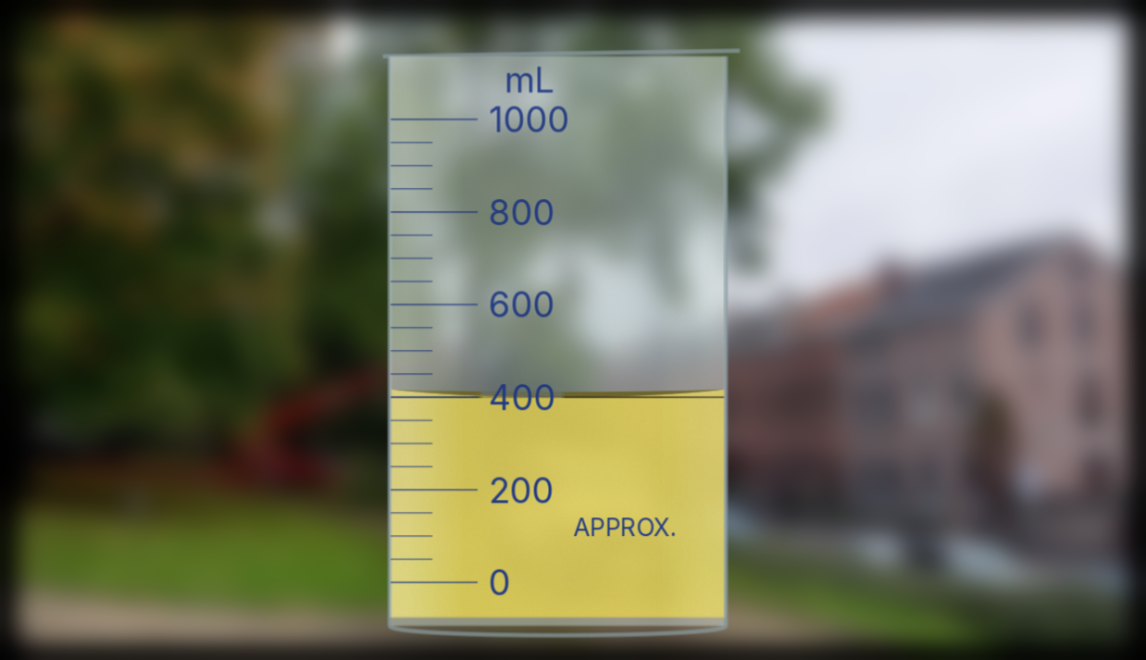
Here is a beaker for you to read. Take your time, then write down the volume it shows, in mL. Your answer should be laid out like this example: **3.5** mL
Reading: **400** mL
